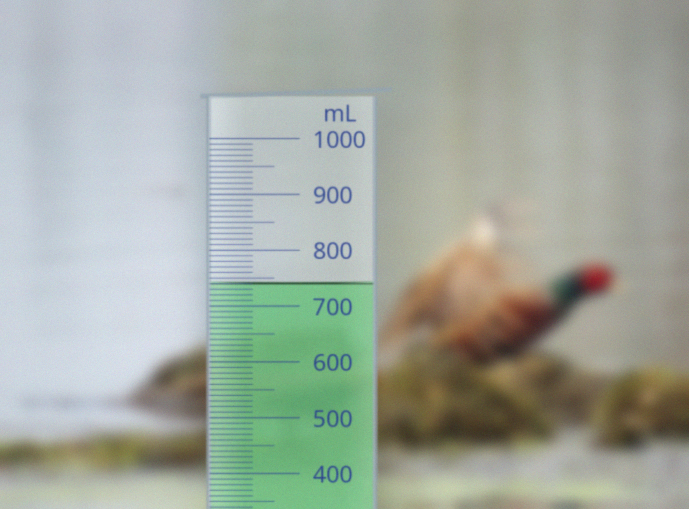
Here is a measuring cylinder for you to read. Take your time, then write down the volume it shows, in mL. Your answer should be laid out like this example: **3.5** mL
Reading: **740** mL
